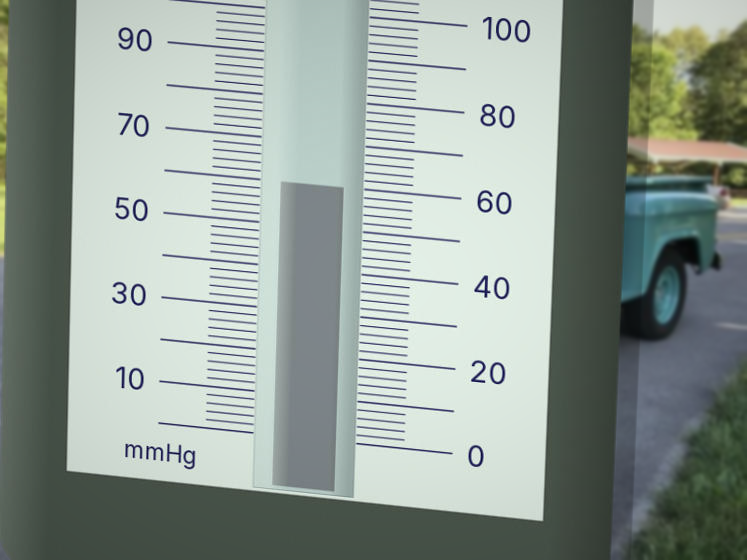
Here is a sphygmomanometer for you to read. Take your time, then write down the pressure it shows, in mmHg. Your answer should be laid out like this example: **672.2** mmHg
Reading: **60** mmHg
